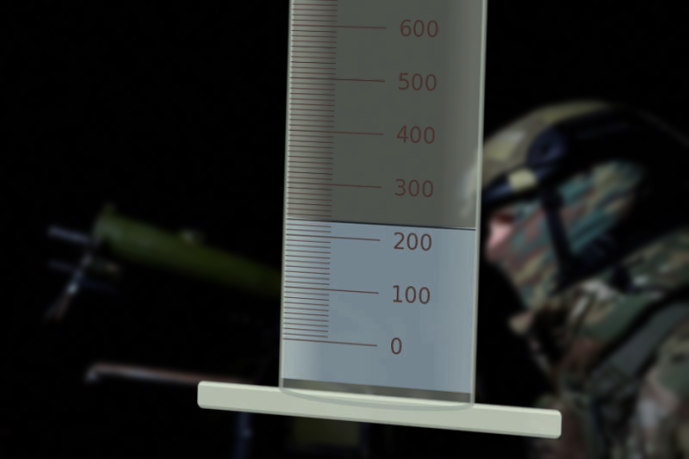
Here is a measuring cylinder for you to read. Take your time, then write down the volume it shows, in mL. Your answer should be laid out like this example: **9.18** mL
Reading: **230** mL
